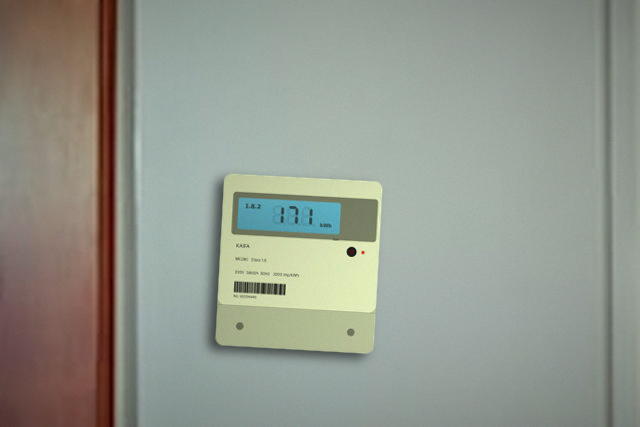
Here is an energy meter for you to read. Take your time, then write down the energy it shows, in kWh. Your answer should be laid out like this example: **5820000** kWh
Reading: **171** kWh
